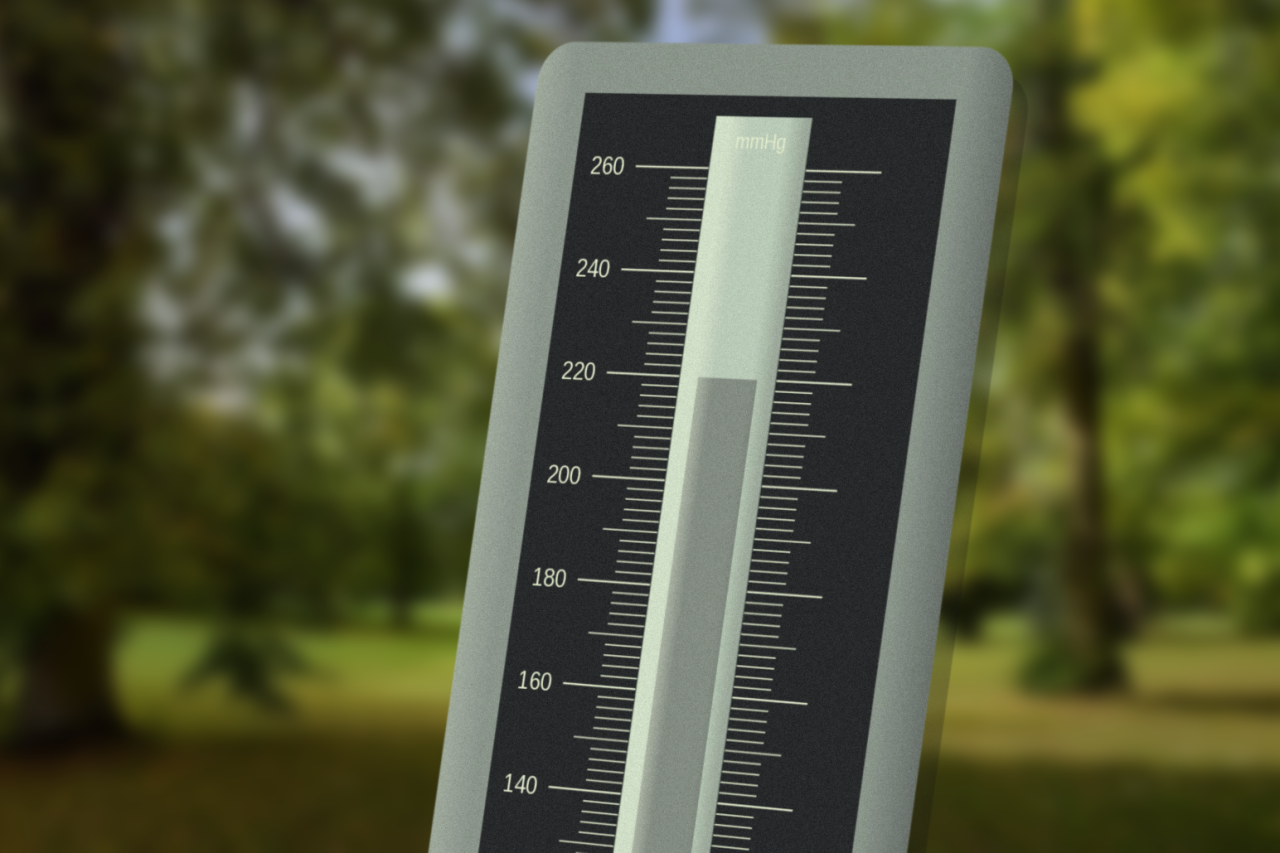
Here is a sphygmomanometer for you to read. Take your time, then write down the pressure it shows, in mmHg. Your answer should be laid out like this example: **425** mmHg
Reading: **220** mmHg
